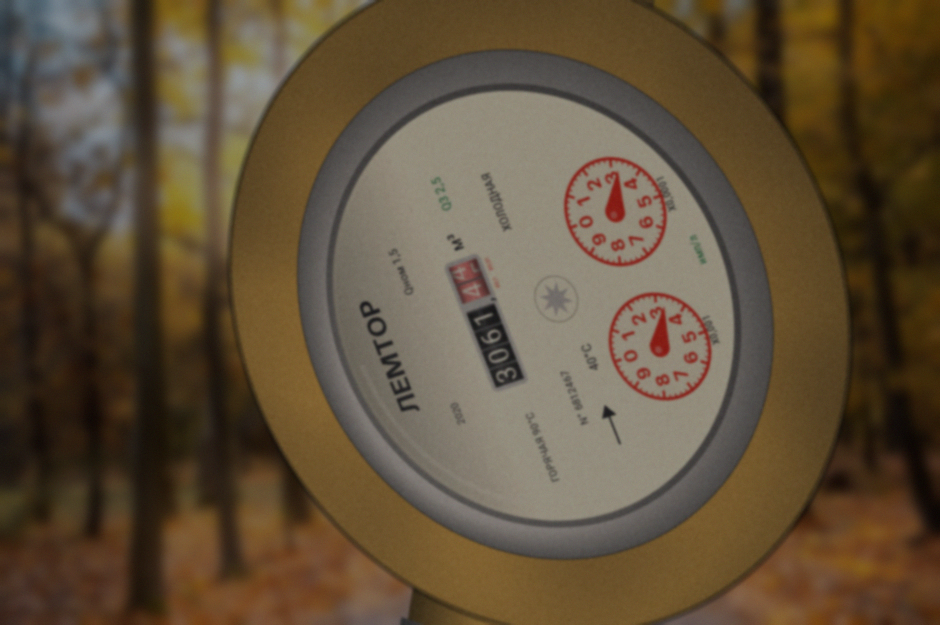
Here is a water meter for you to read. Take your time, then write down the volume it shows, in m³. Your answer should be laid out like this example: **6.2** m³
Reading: **3061.4433** m³
